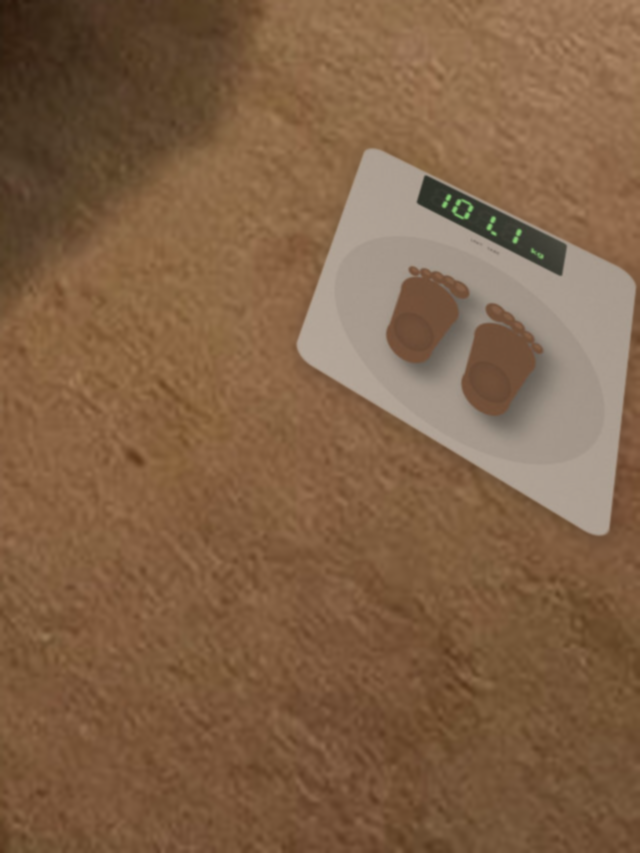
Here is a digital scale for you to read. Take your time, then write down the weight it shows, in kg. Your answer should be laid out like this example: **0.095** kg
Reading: **101.1** kg
